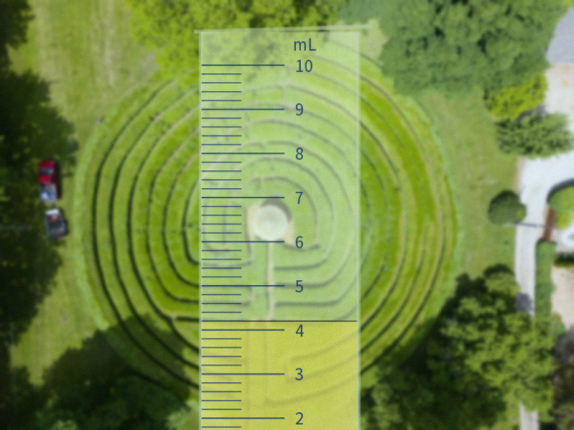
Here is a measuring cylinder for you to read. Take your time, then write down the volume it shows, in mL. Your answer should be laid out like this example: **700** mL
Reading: **4.2** mL
